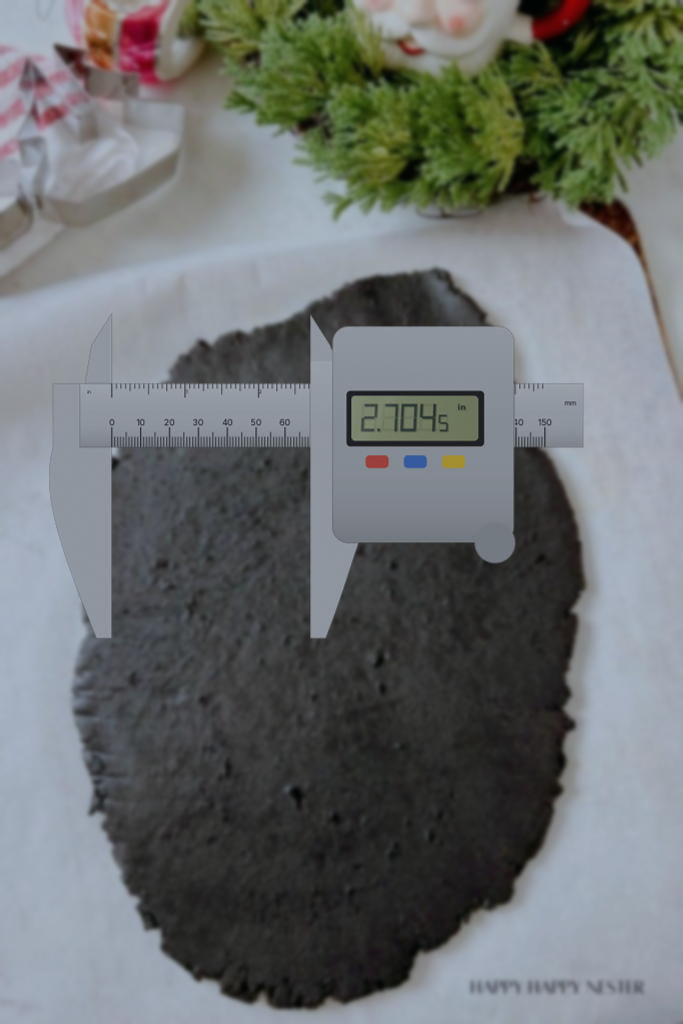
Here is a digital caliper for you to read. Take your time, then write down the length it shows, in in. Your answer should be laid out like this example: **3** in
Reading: **2.7045** in
